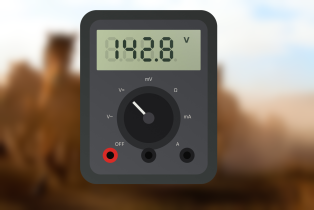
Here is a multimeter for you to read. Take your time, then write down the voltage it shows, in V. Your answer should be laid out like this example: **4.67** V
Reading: **142.8** V
